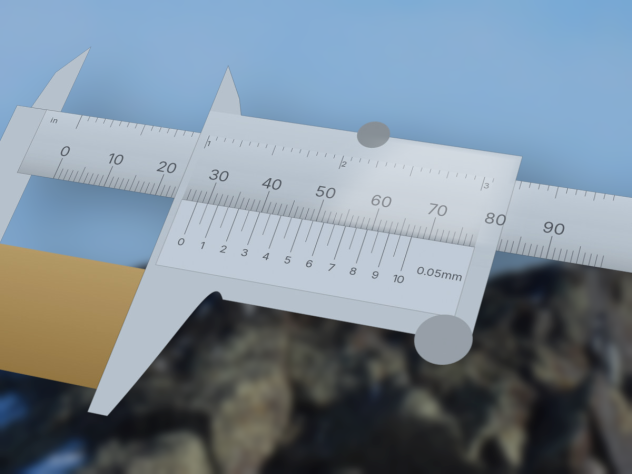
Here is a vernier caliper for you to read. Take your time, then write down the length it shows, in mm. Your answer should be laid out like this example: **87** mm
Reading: **28.0** mm
